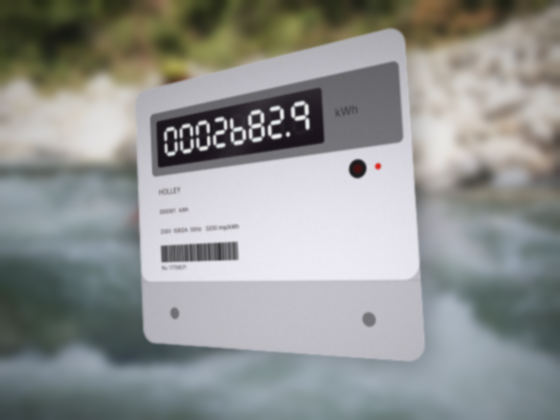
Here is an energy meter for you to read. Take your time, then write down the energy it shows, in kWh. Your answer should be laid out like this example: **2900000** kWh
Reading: **2682.9** kWh
